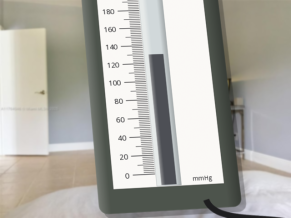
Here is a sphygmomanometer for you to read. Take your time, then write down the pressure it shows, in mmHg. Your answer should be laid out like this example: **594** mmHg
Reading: **130** mmHg
